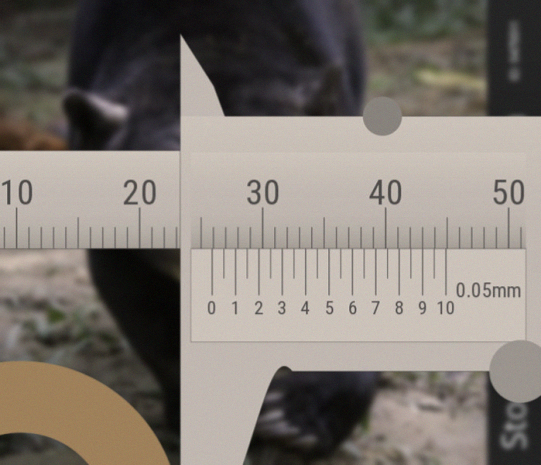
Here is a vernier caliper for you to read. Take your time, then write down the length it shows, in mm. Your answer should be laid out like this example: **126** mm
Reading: **25.9** mm
